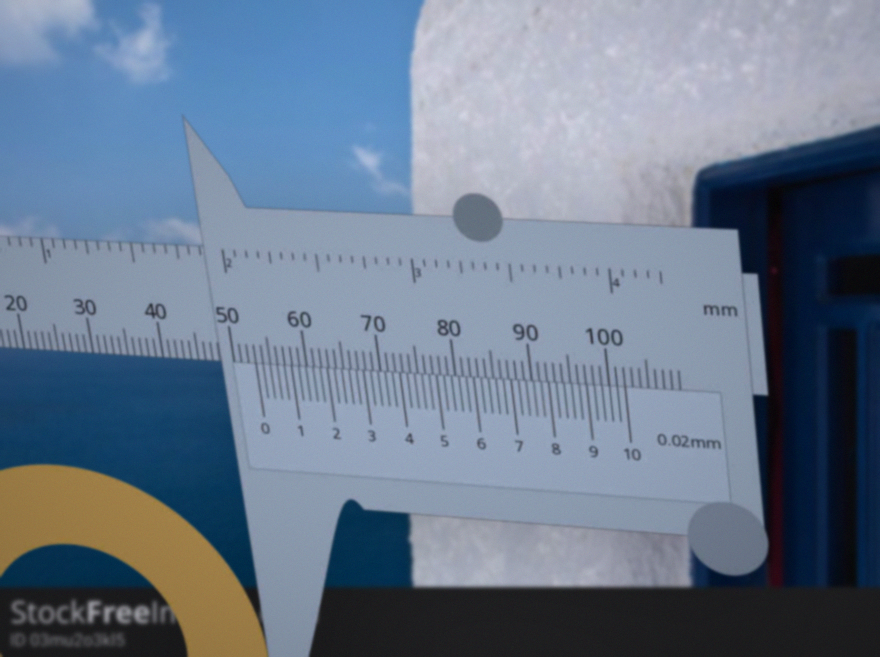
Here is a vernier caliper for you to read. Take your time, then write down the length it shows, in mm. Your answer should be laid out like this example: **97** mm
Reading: **53.0** mm
